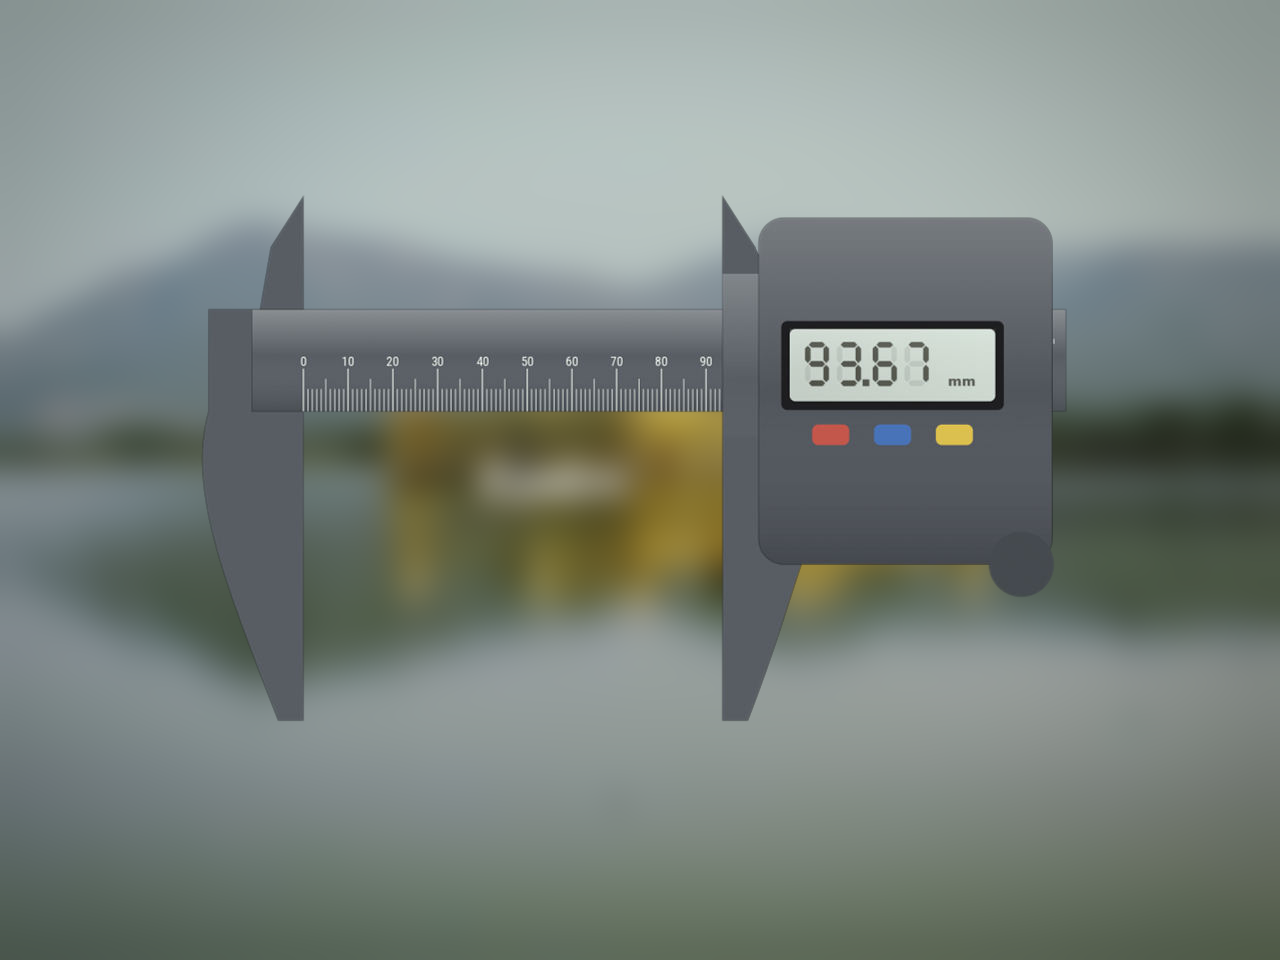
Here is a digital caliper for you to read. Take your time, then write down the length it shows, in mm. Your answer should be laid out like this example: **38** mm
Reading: **93.67** mm
